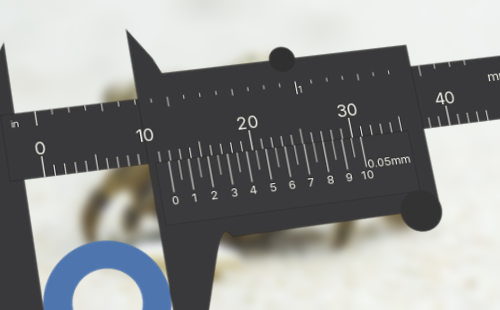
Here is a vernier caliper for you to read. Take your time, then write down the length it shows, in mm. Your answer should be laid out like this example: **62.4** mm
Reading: **11.8** mm
